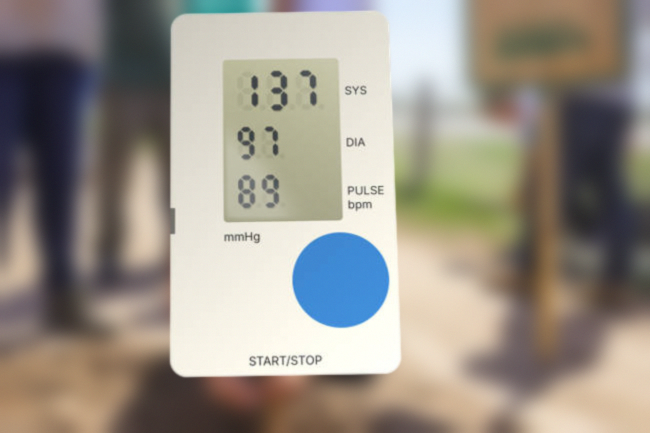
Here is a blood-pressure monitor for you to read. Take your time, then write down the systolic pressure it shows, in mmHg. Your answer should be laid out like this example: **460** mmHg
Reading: **137** mmHg
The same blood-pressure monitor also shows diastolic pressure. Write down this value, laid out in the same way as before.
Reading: **97** mmHg
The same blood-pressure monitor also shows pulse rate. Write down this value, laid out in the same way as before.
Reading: **89** bpm
